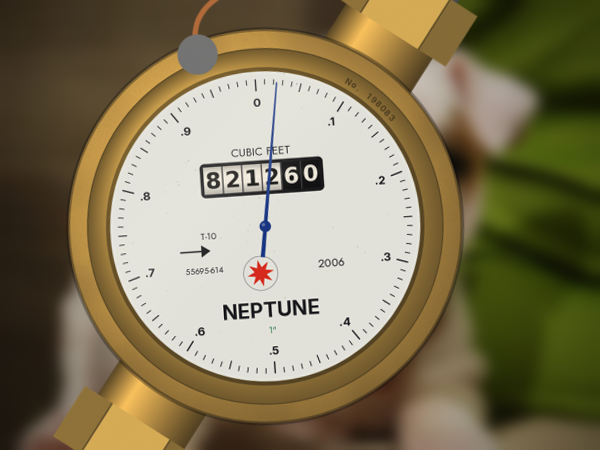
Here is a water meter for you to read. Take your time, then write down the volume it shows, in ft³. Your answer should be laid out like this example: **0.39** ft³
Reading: **821260.02** ft³
